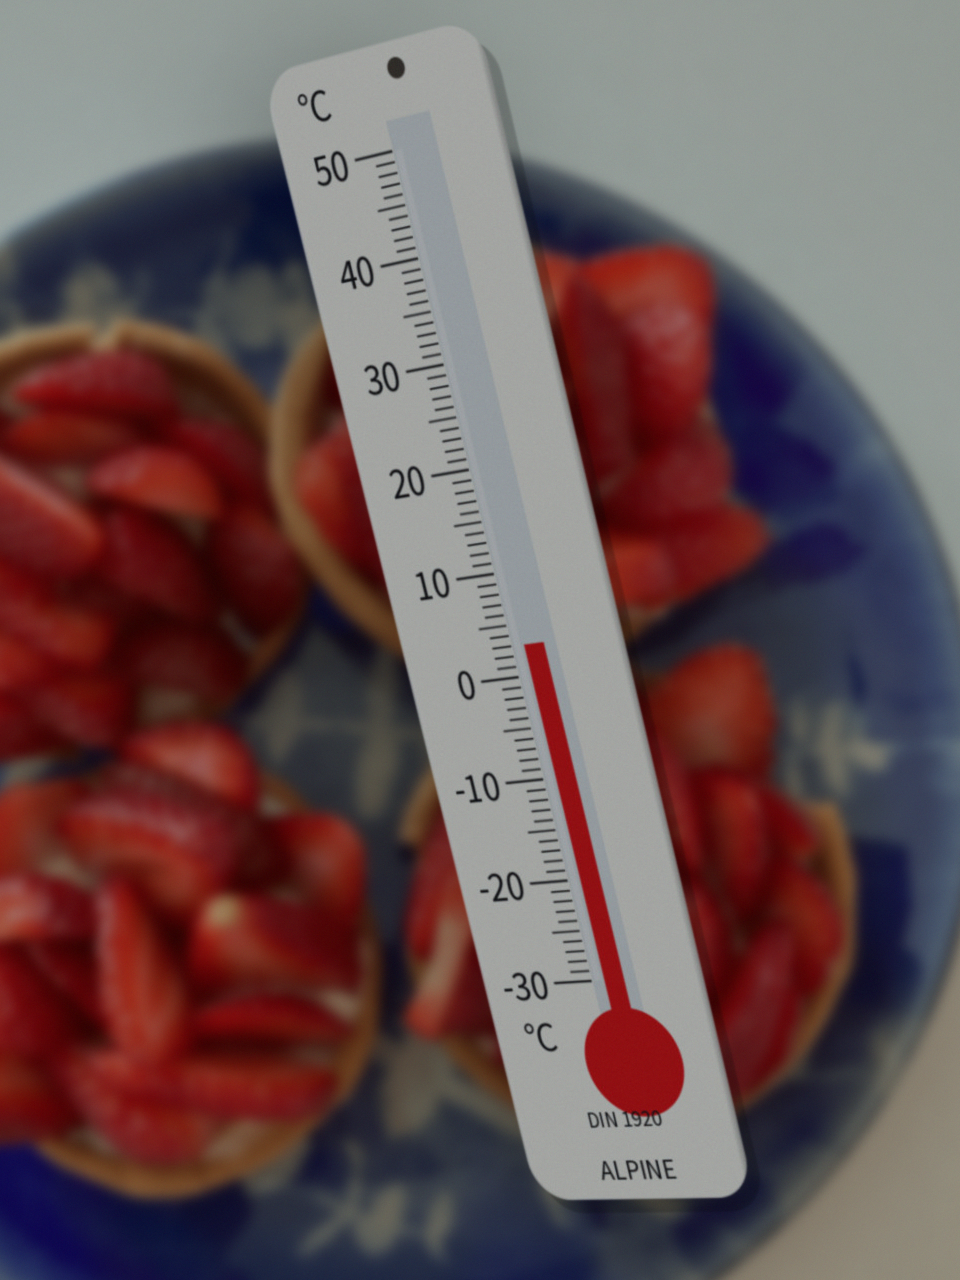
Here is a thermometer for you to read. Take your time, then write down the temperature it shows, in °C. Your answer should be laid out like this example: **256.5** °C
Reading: **3** °C
